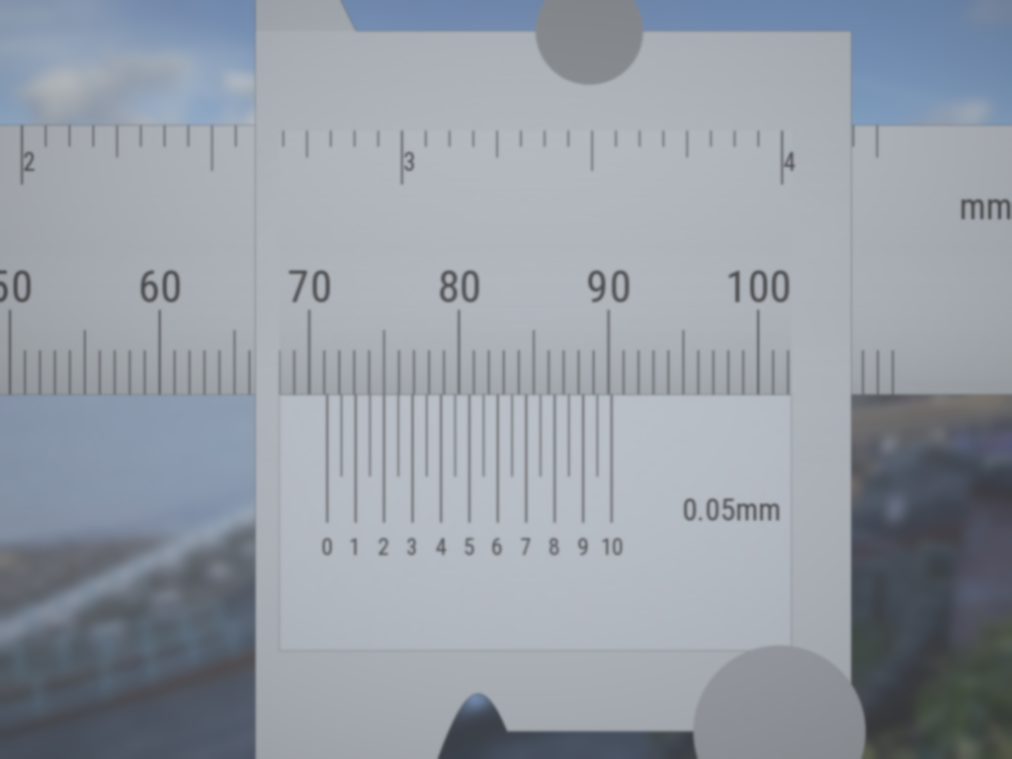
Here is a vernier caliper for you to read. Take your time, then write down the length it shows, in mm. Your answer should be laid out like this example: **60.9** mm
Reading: **71.2** mm
